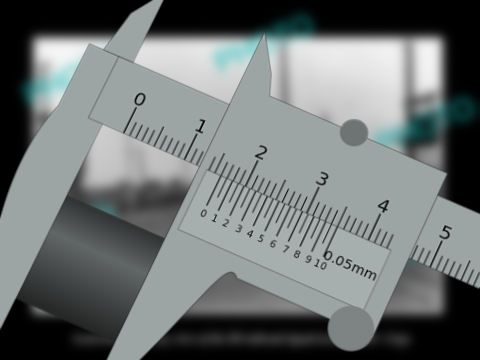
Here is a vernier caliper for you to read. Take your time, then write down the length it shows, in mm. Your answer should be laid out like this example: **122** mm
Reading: **16.0** mm
